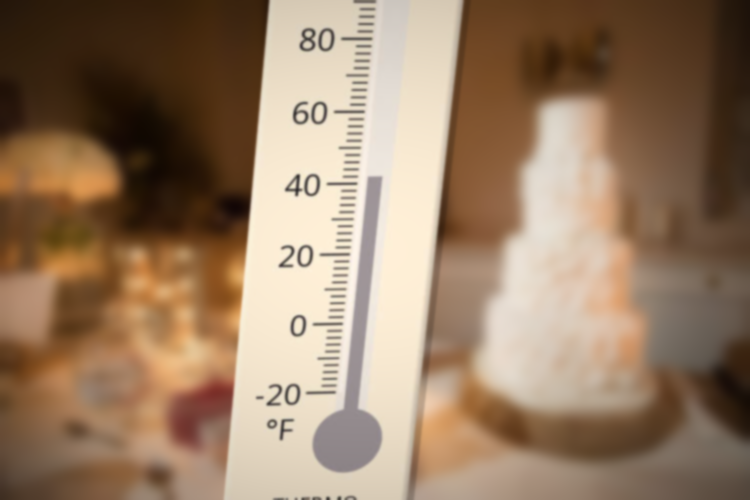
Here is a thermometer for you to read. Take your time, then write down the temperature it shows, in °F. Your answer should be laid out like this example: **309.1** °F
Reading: **42** °F
